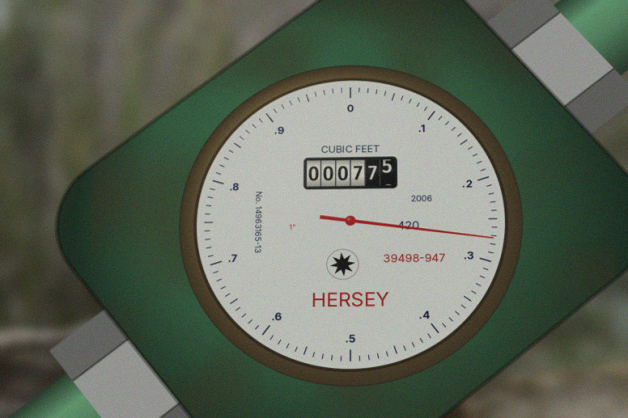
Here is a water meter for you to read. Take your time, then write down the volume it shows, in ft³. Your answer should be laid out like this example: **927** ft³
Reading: **775.27** ft³
